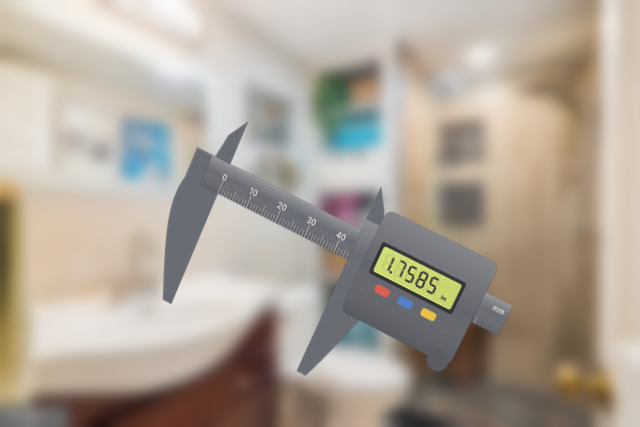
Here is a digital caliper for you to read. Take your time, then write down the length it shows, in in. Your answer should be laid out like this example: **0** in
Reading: **1.7585** in
